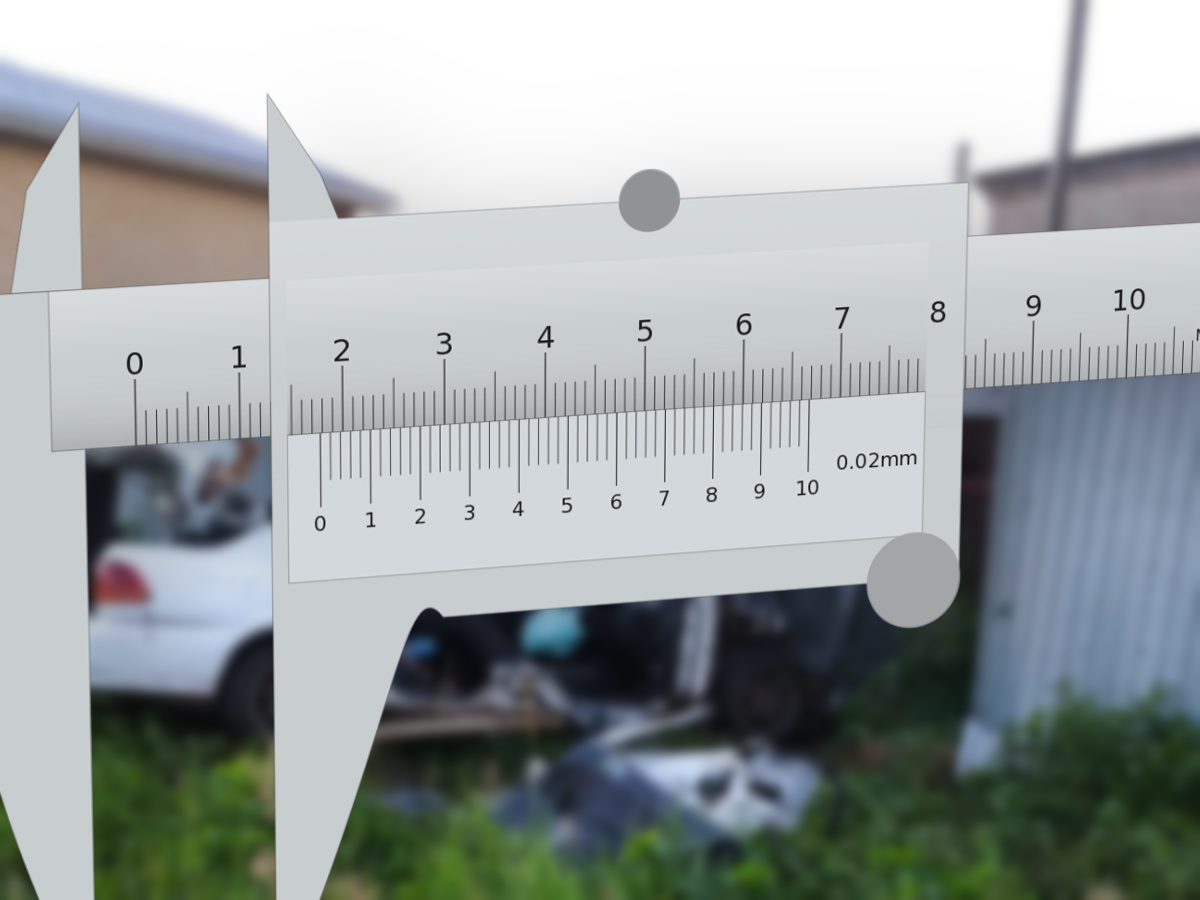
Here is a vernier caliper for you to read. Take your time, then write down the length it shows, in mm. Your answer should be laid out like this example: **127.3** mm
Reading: **17.8** mm
